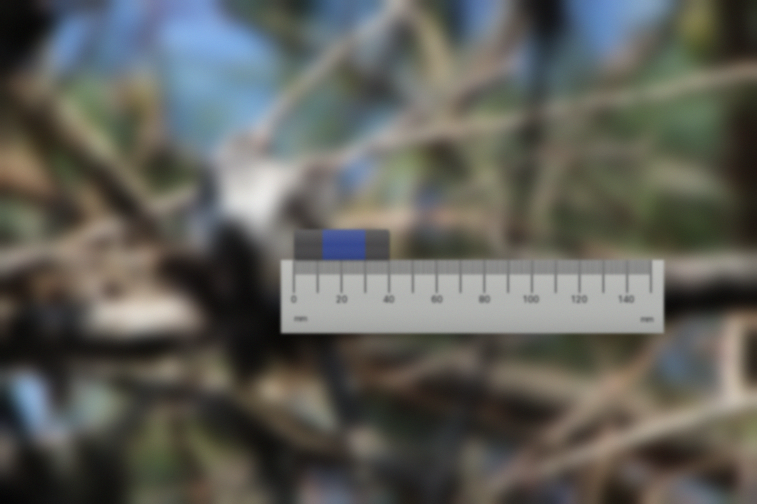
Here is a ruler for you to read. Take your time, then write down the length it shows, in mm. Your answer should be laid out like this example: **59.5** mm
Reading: **40** mm
